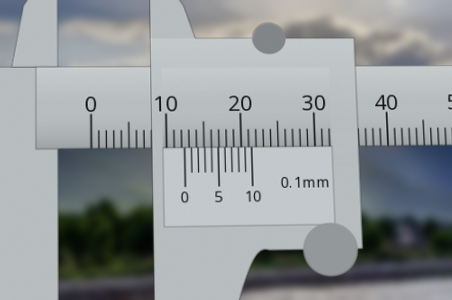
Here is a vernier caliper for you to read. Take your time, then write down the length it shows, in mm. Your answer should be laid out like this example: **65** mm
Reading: **12.4** mm
